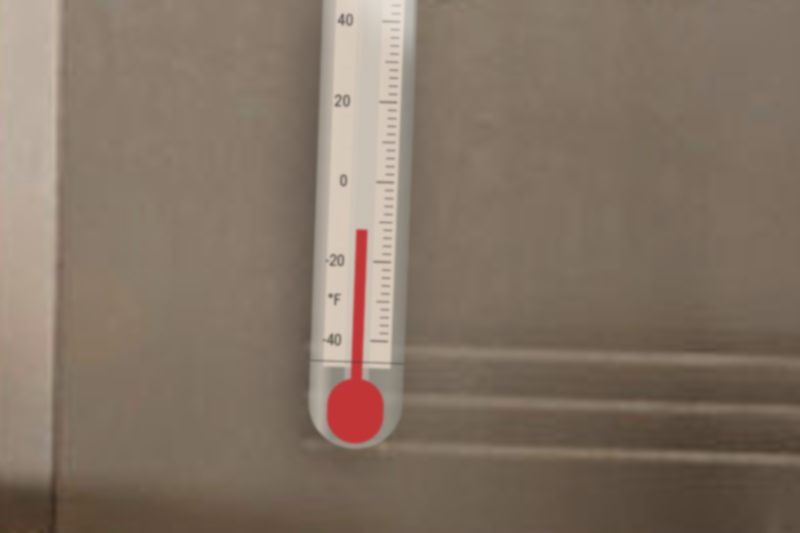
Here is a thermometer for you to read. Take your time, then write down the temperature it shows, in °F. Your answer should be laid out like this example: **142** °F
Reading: **-12** °F
